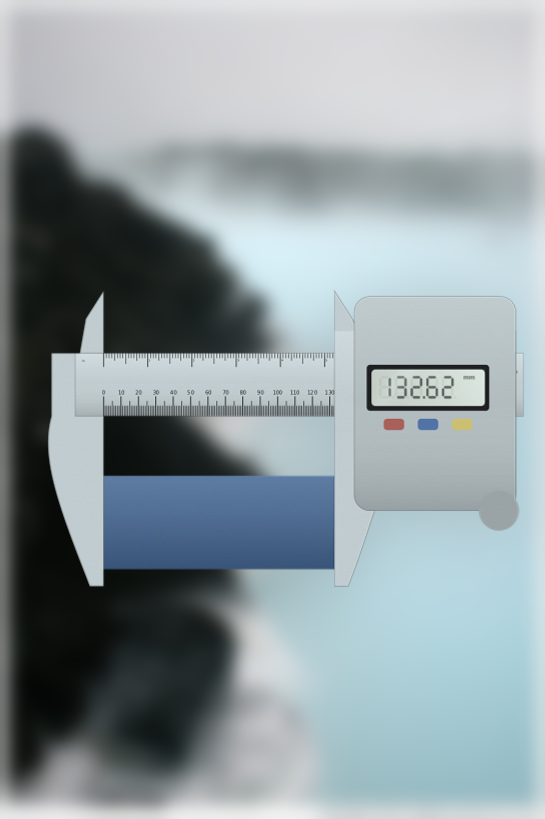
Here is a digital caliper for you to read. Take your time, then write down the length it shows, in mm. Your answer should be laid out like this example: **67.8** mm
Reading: **132.62** mm
